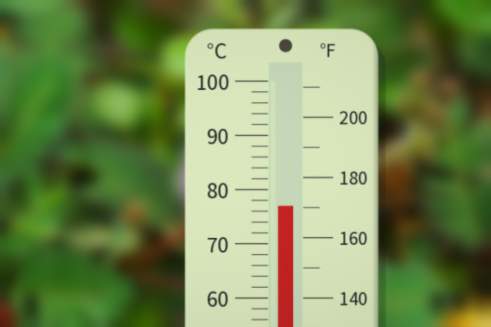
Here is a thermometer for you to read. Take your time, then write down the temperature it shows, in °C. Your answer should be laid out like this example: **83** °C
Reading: **77** °C
